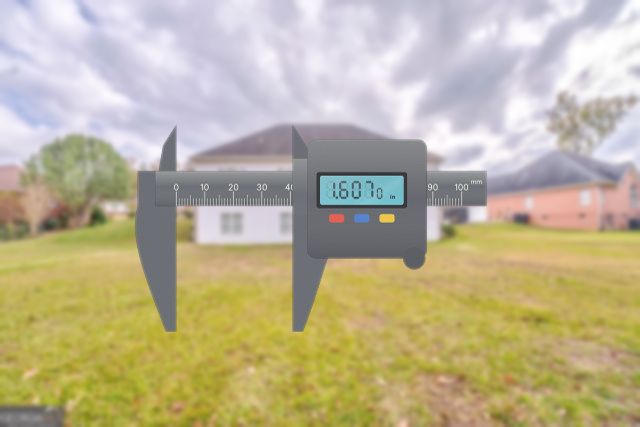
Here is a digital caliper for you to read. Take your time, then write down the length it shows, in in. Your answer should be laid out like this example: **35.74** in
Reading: **1.6070** in
